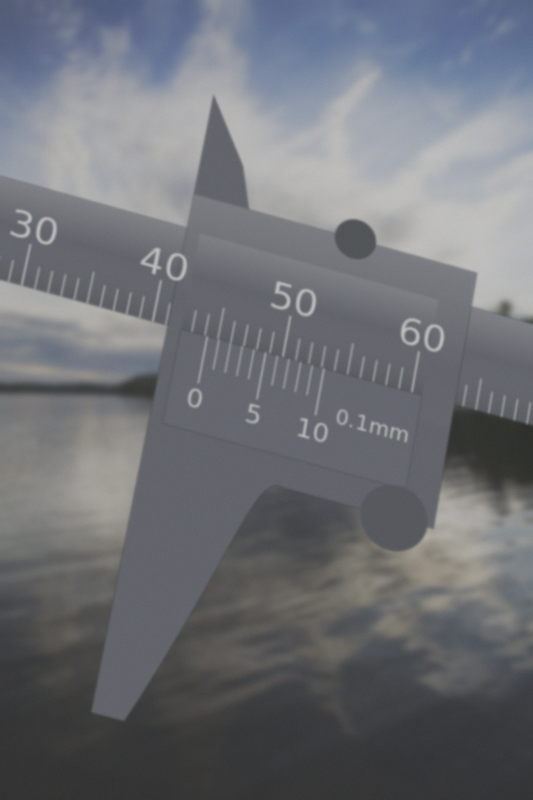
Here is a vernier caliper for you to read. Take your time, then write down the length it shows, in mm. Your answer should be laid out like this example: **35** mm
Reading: **44.2** mm
